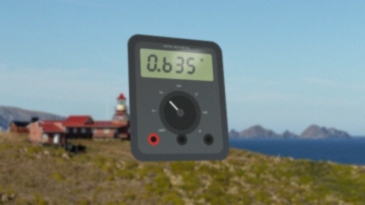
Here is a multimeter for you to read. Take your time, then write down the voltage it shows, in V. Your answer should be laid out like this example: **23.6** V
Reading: **0.635** V
